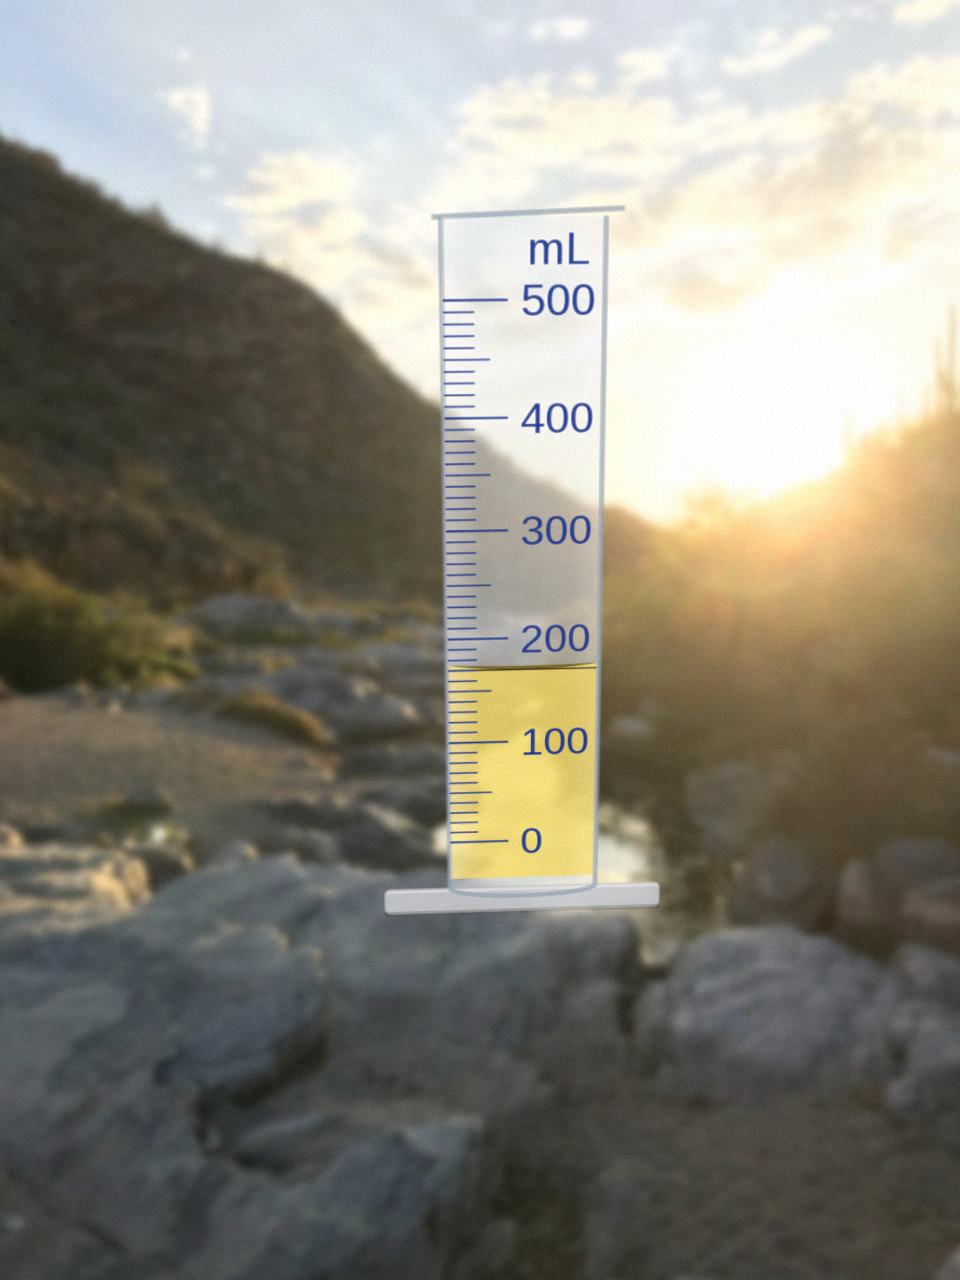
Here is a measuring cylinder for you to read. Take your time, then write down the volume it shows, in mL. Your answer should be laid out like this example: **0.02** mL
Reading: **170** mL
